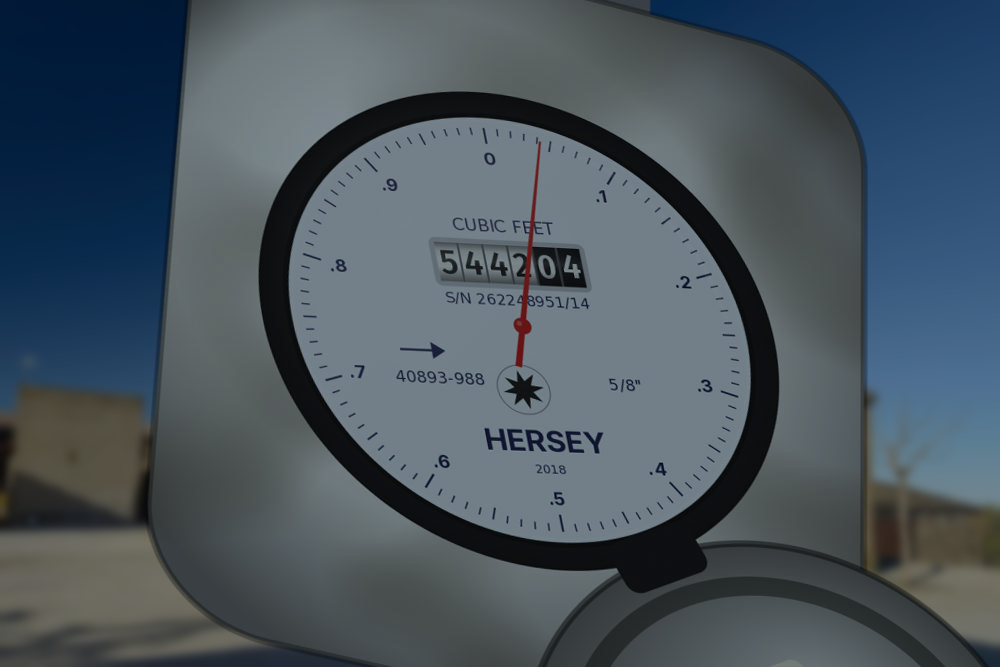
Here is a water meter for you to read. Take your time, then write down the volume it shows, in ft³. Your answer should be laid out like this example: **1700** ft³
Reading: **544204.04** ft³
